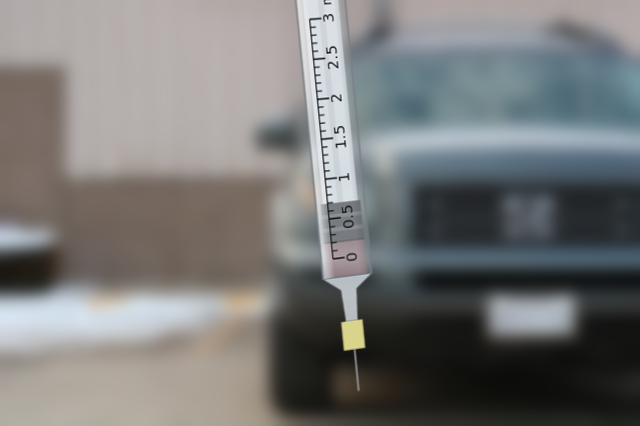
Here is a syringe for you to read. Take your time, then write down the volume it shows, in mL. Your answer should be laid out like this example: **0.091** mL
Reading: **0.2** mL
